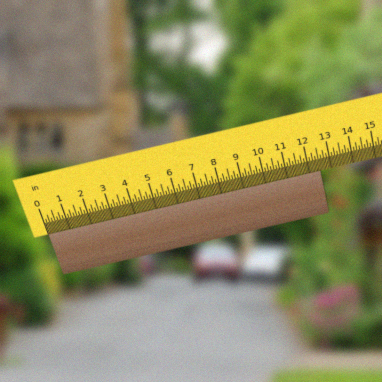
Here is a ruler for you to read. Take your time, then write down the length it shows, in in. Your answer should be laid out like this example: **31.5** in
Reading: **12.5** in
